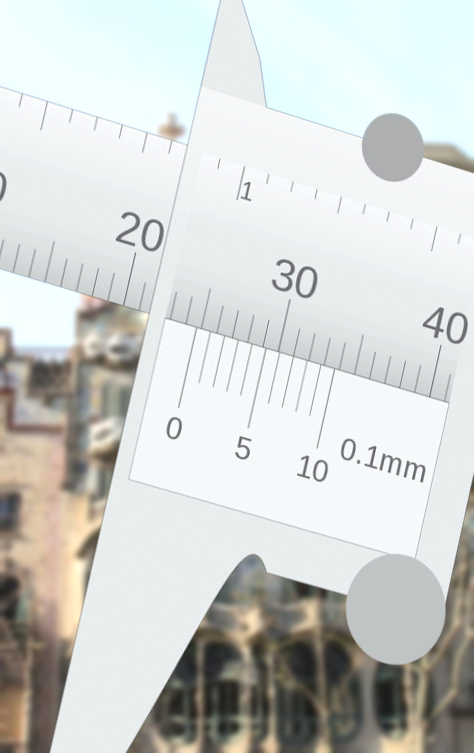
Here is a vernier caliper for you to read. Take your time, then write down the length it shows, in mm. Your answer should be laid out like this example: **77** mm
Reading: **24.7** mm
